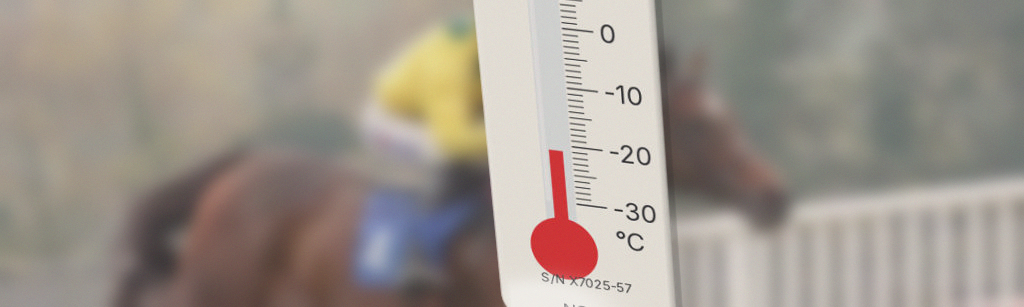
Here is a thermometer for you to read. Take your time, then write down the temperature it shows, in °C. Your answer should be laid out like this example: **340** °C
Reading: **-21** °C
